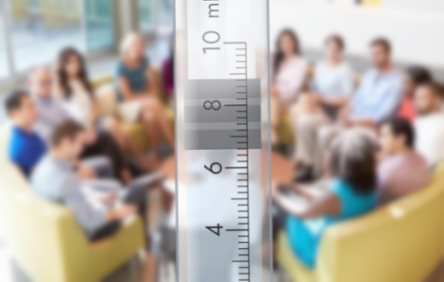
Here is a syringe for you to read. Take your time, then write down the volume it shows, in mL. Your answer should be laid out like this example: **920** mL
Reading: **6.6** mL
